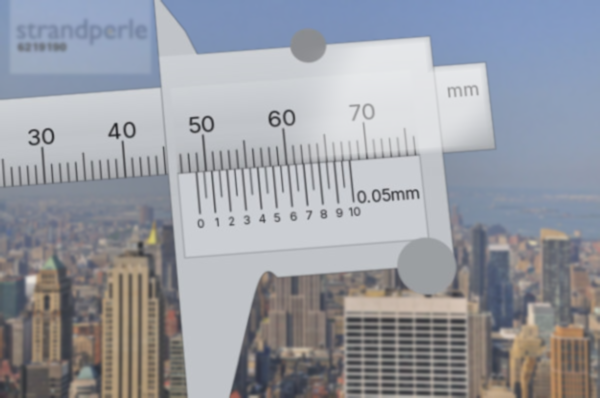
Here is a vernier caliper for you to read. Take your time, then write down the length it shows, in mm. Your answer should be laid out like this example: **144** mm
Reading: **48.8** mm
